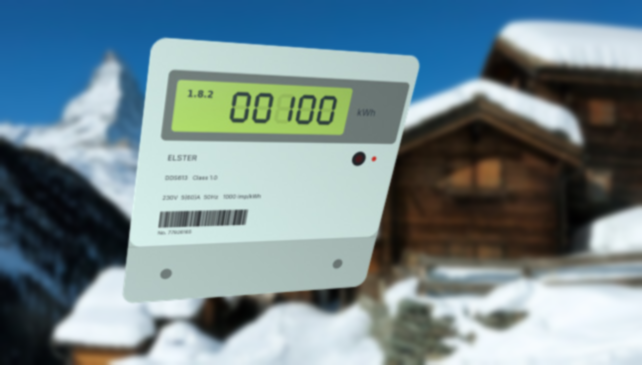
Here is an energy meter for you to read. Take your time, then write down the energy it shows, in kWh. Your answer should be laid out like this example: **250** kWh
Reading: **100** kWh
